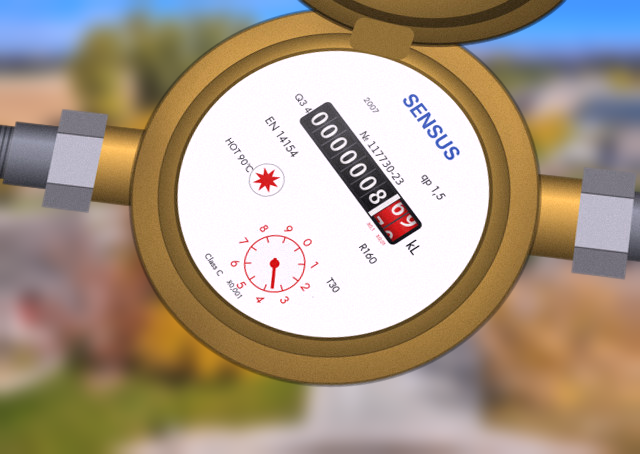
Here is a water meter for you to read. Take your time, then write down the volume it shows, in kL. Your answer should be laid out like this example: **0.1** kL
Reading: **8.693** kL
